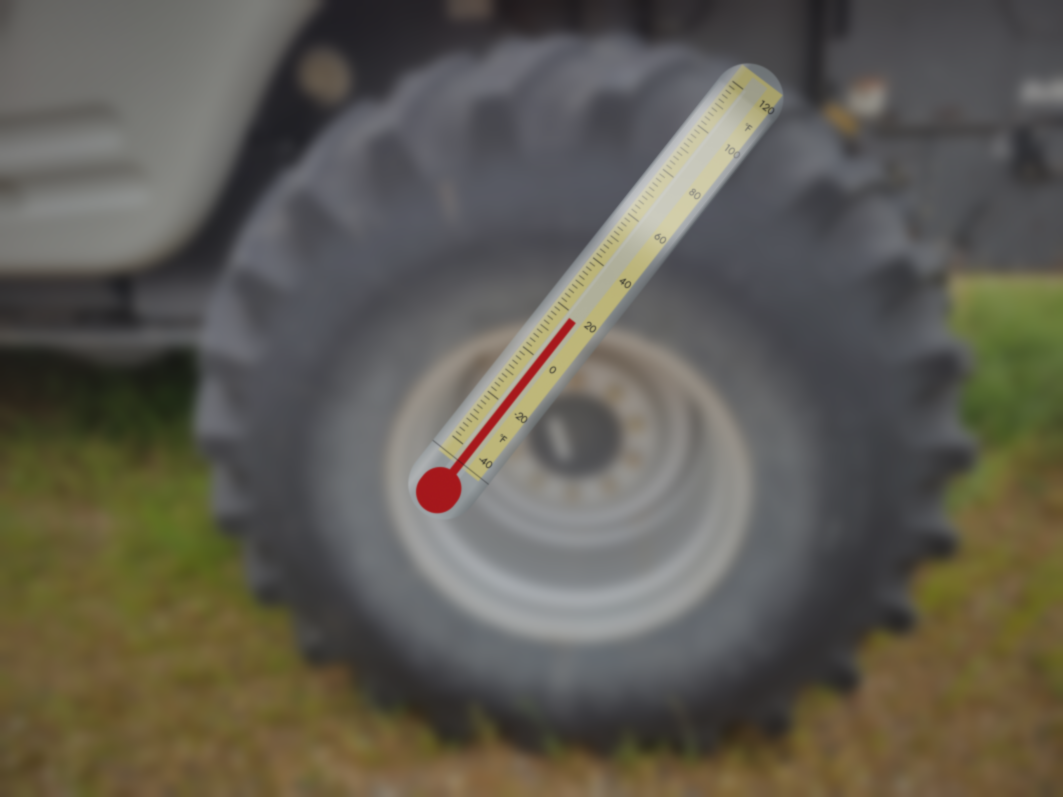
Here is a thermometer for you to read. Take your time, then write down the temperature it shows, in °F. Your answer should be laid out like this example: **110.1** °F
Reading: **18** °F
